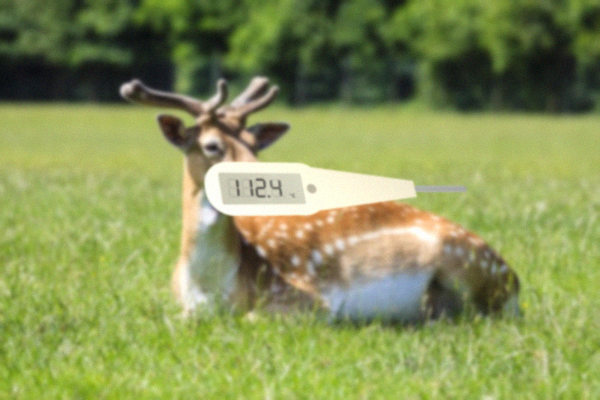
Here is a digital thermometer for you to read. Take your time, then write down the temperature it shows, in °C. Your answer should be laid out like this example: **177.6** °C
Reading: **112.4** °C
